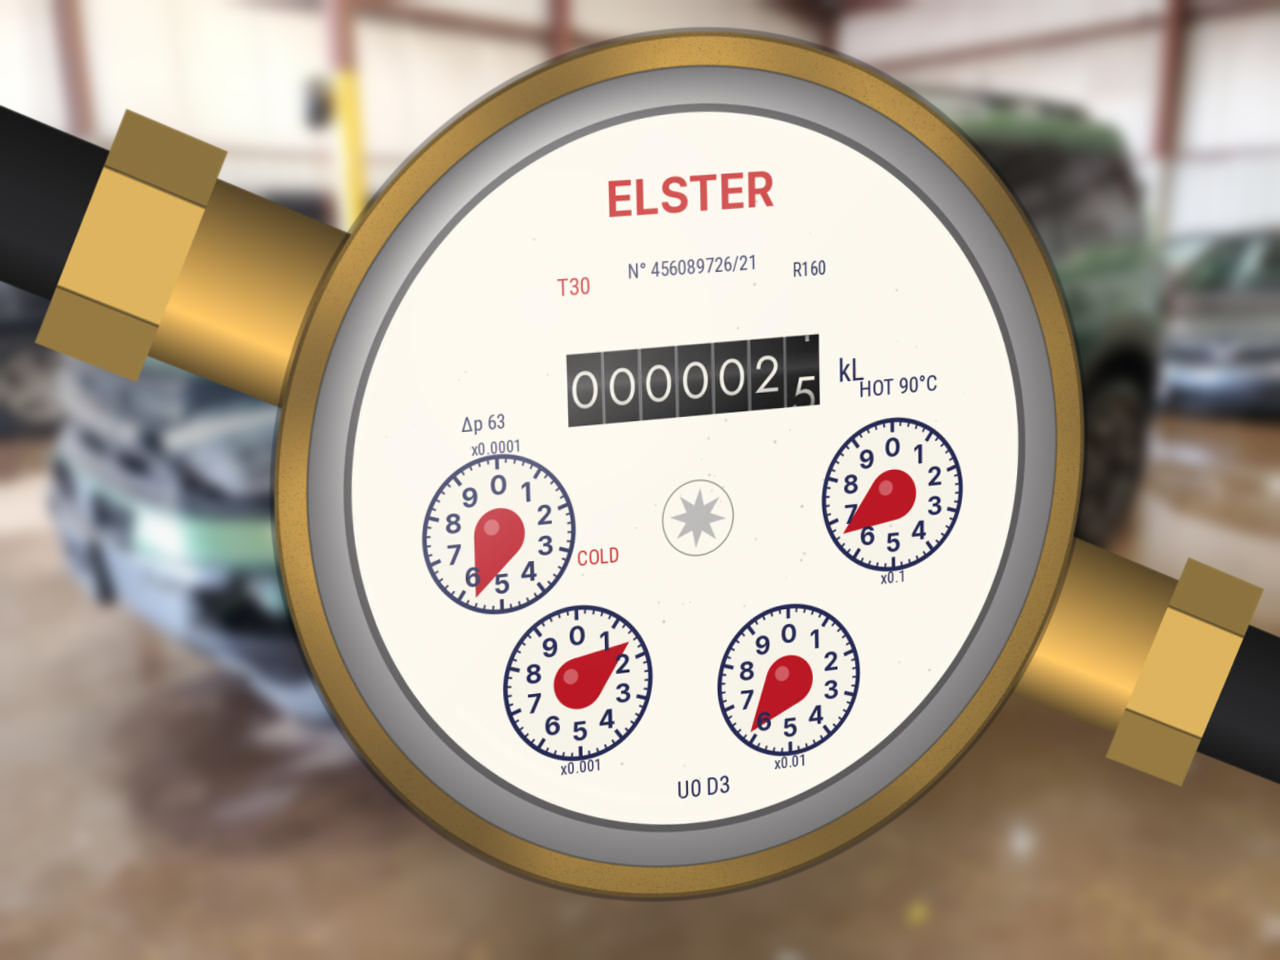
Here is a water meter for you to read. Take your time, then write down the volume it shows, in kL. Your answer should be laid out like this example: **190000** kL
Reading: **24.6615** kL
